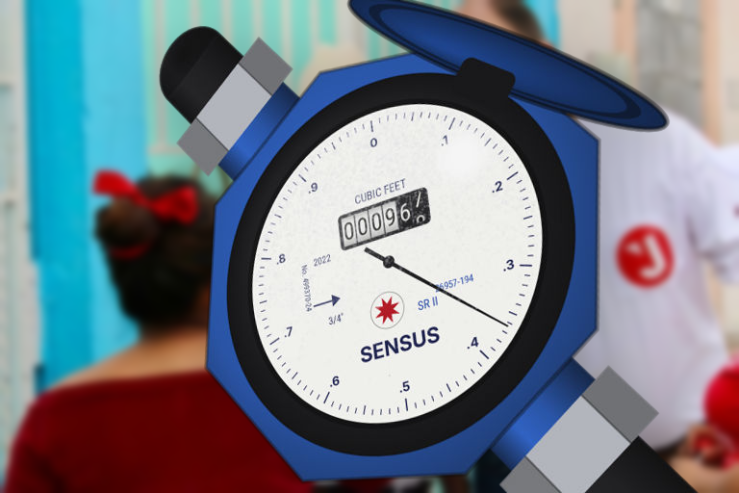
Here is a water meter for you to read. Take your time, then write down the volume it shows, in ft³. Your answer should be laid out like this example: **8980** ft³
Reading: **967.36** ft³
